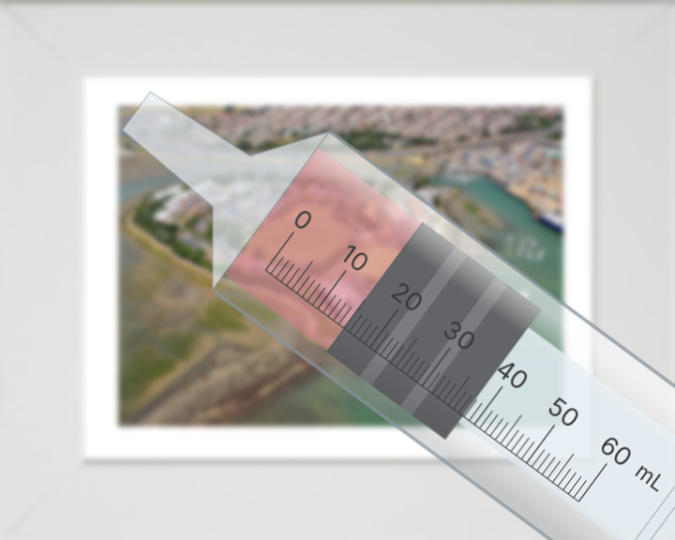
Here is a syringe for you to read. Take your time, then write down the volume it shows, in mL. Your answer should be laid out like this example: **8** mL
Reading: **15** mL
